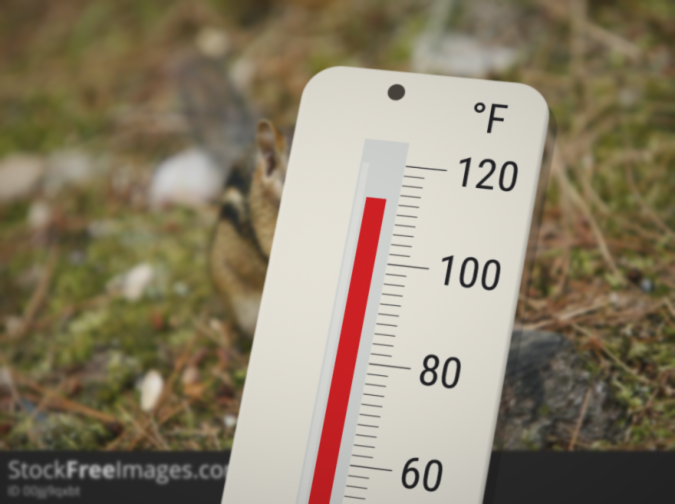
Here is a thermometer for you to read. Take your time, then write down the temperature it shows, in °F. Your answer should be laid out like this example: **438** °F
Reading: **113** °F
